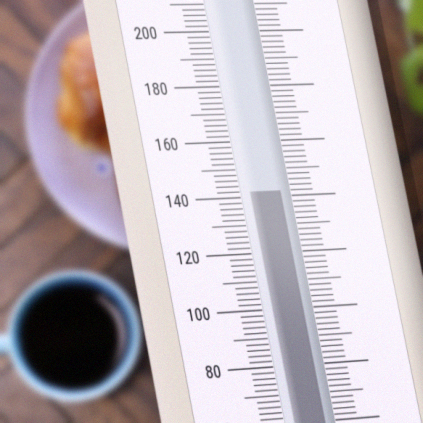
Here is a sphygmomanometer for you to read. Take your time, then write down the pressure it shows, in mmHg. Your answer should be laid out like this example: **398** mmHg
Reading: **142** mmHg
